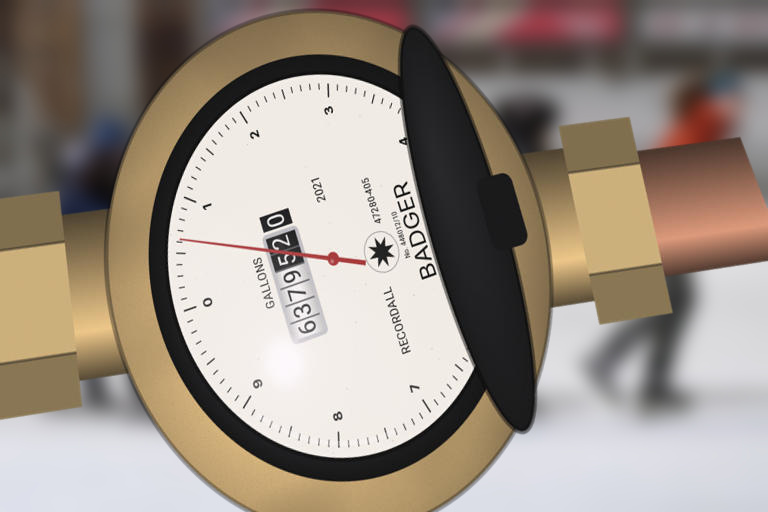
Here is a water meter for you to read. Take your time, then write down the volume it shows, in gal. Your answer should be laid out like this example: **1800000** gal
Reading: **6379520.6** gal
